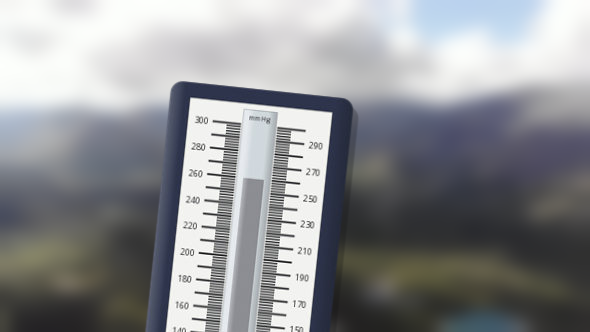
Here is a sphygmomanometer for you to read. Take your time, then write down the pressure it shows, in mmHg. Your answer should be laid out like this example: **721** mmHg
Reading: **260** mmHg
